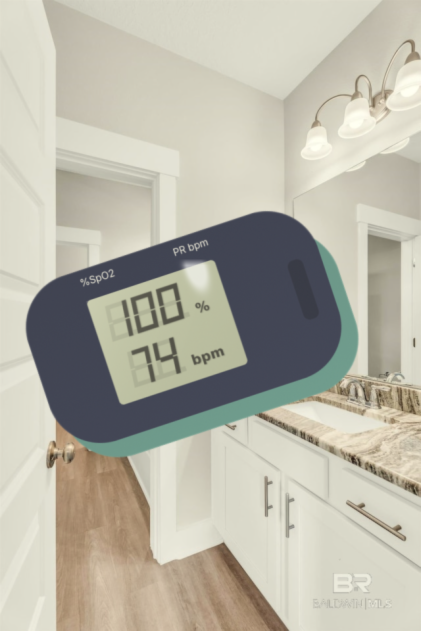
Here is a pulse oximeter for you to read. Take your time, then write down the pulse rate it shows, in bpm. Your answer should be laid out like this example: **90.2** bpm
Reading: **74** bpm
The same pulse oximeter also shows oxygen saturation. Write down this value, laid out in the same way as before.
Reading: **100** %
